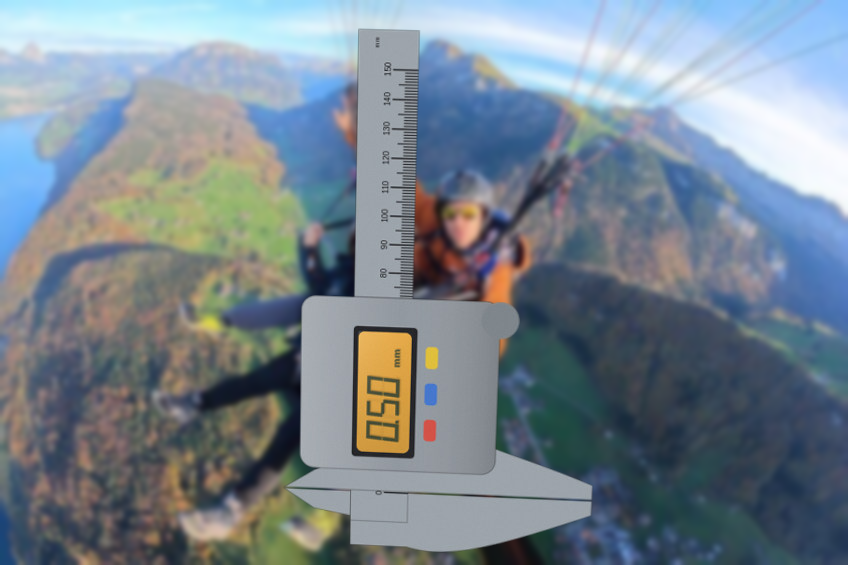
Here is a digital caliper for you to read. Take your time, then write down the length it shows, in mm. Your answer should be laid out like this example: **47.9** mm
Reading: **0.50** mm
